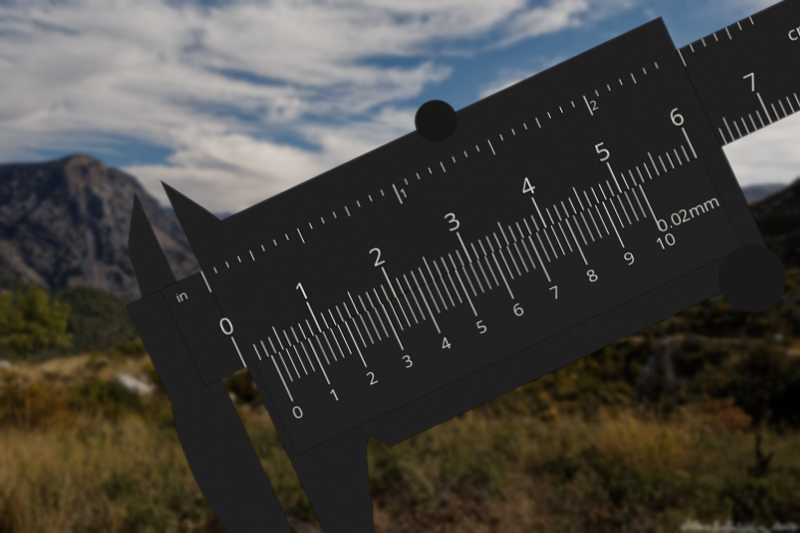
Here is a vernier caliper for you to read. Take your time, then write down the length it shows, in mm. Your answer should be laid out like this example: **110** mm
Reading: **3.4** mm
